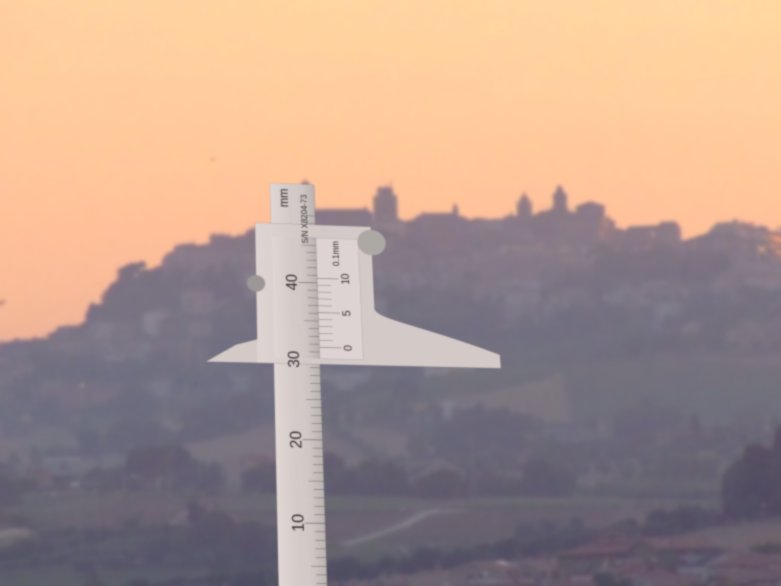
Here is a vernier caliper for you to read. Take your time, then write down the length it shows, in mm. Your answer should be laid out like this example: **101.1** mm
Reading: **31.6** mm
